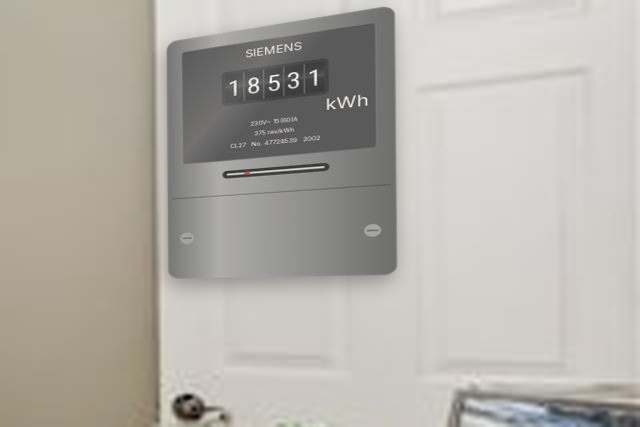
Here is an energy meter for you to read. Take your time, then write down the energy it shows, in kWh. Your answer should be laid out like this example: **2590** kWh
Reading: **18531** kWh
